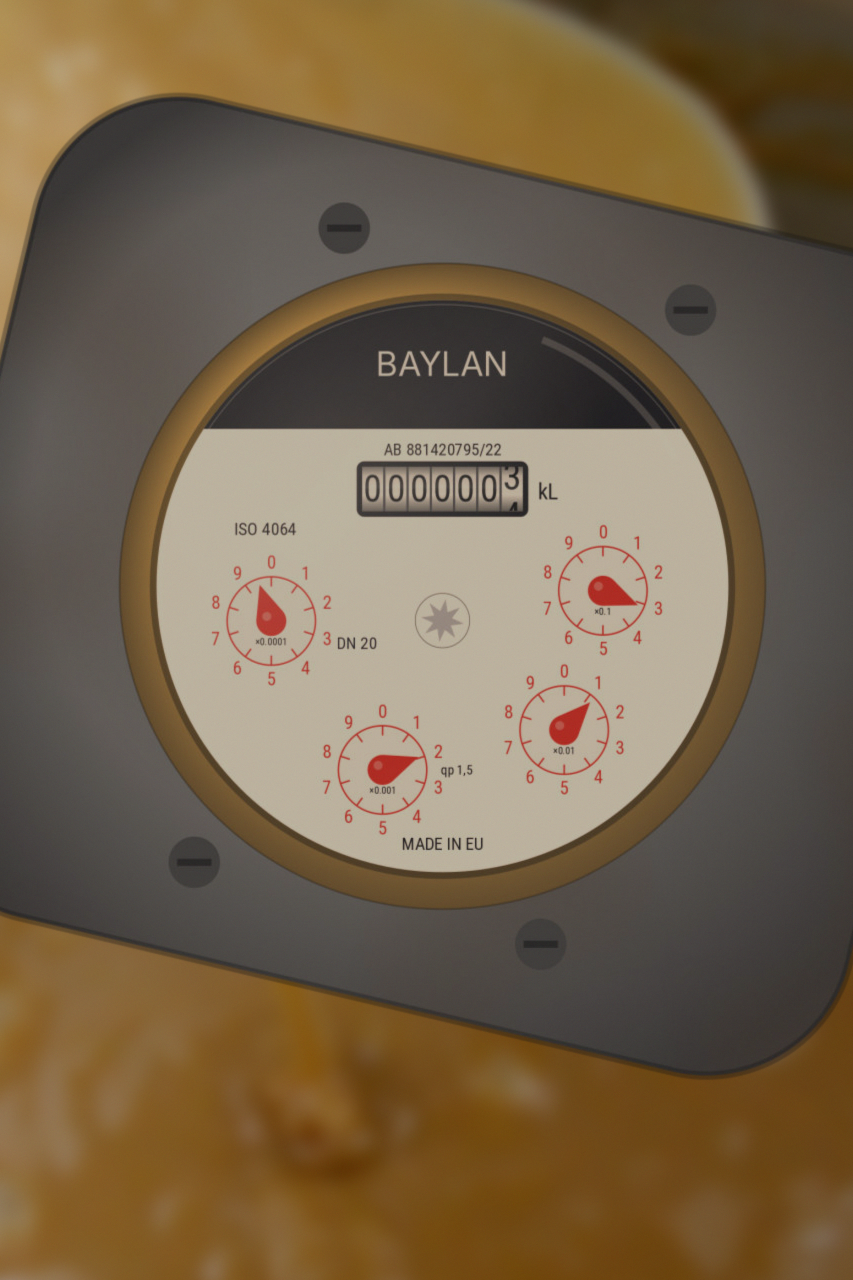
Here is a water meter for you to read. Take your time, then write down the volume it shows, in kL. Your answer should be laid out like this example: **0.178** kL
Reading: **3.3119** kL
